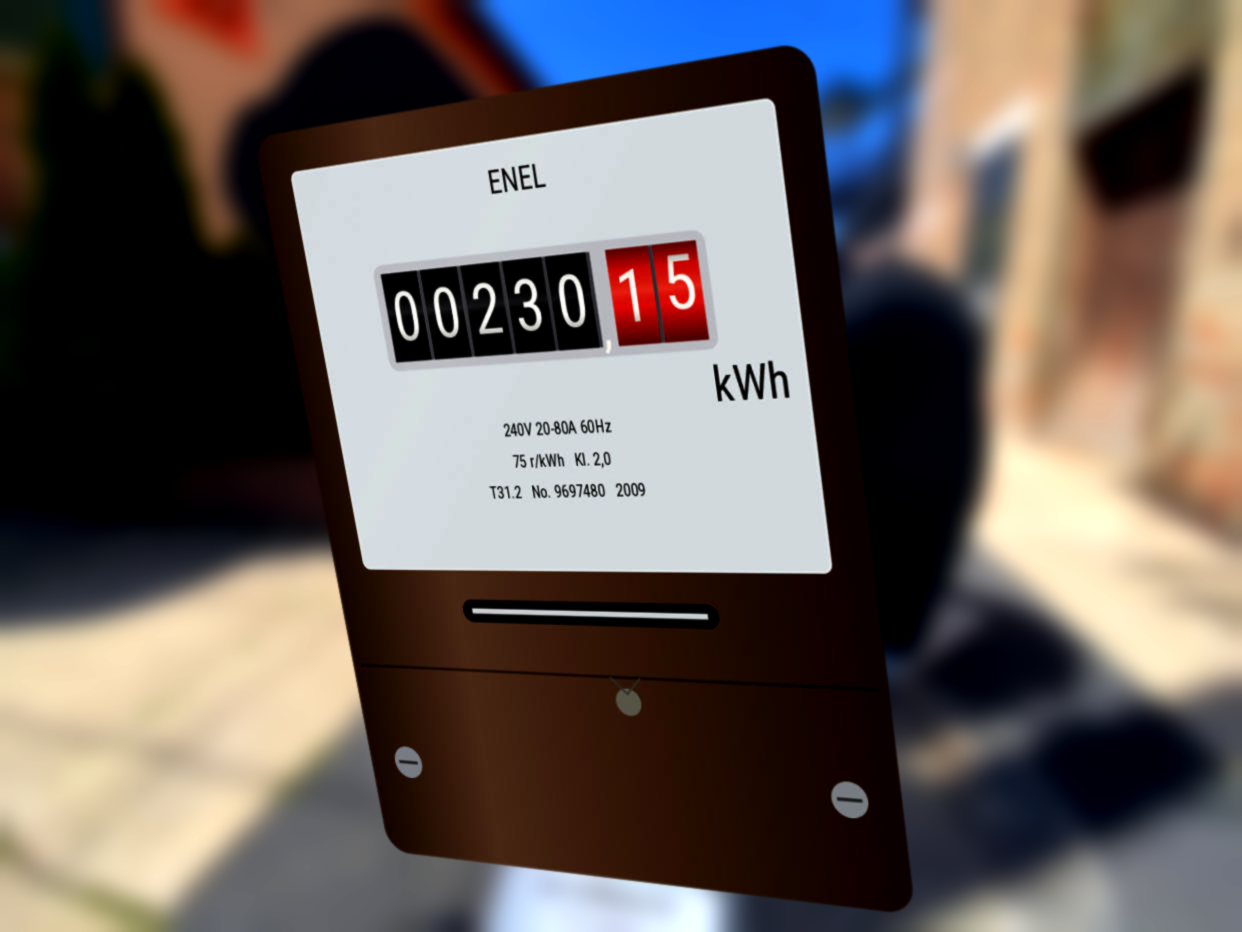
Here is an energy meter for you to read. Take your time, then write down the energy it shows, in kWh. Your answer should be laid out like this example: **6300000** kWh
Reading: **230.15** kWh
